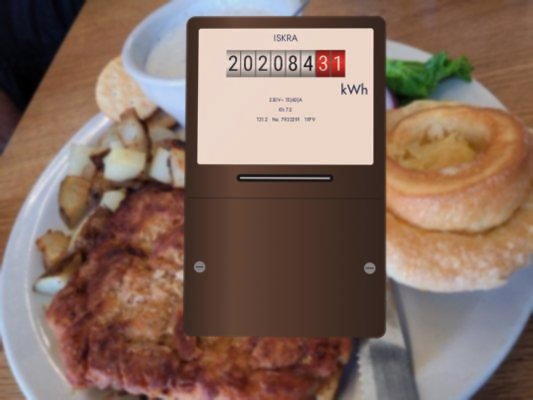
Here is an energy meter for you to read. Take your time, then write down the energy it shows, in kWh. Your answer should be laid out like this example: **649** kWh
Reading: **202084.31** kWh
